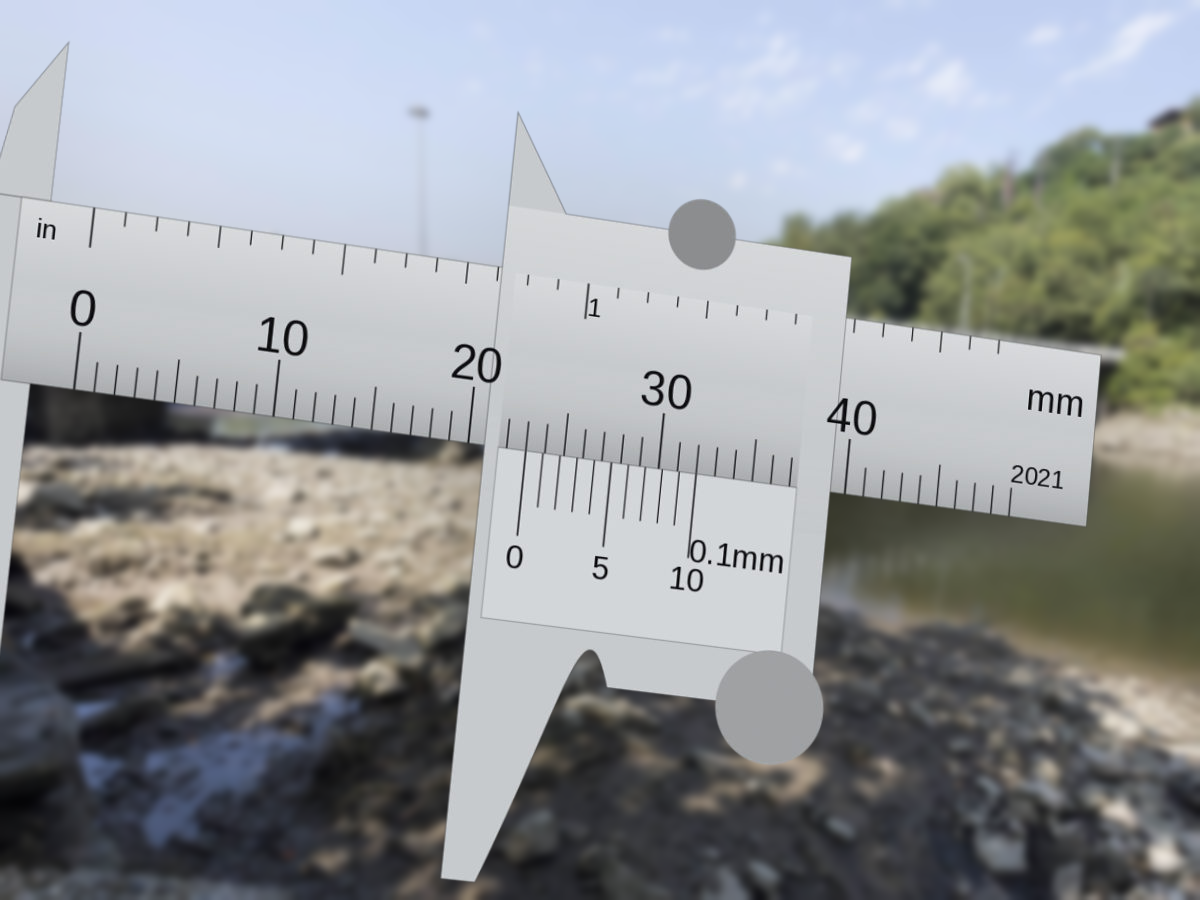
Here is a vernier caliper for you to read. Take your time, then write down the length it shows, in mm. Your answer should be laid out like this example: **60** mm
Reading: **23.0** mm
